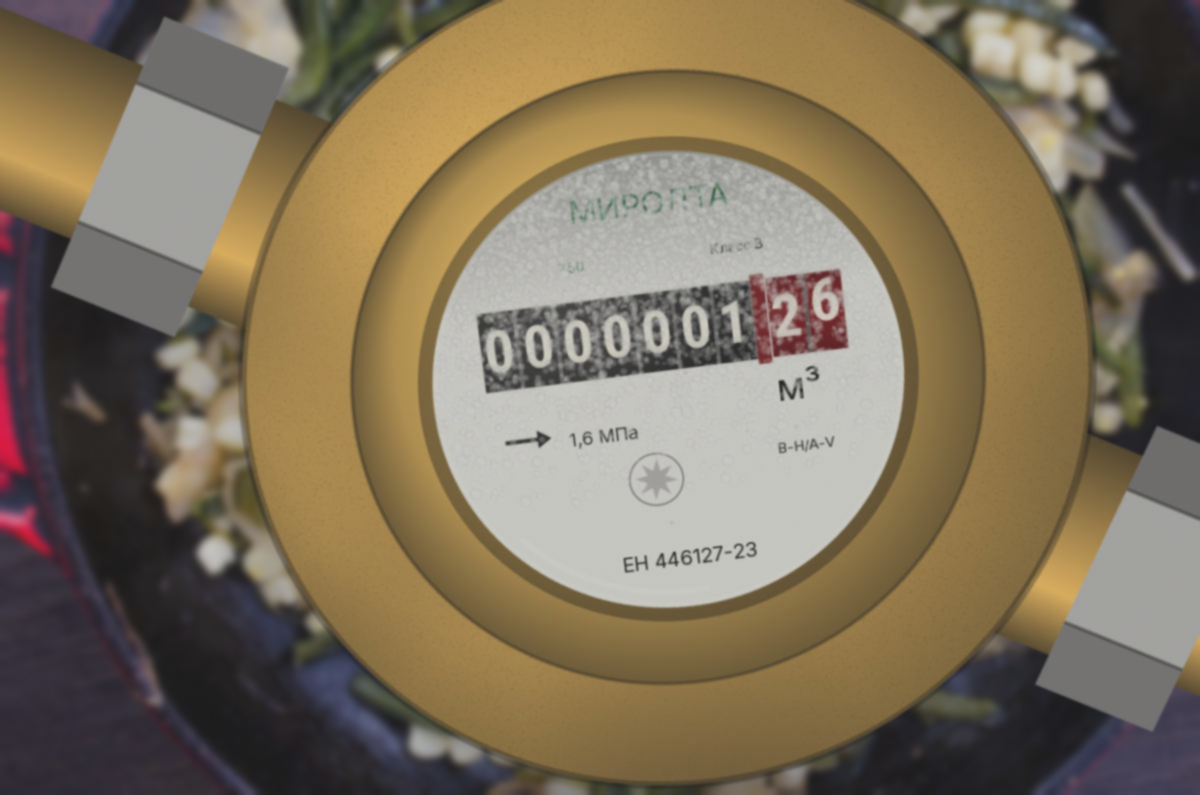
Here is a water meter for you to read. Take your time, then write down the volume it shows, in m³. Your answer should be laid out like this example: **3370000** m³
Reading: **1.26** m³
